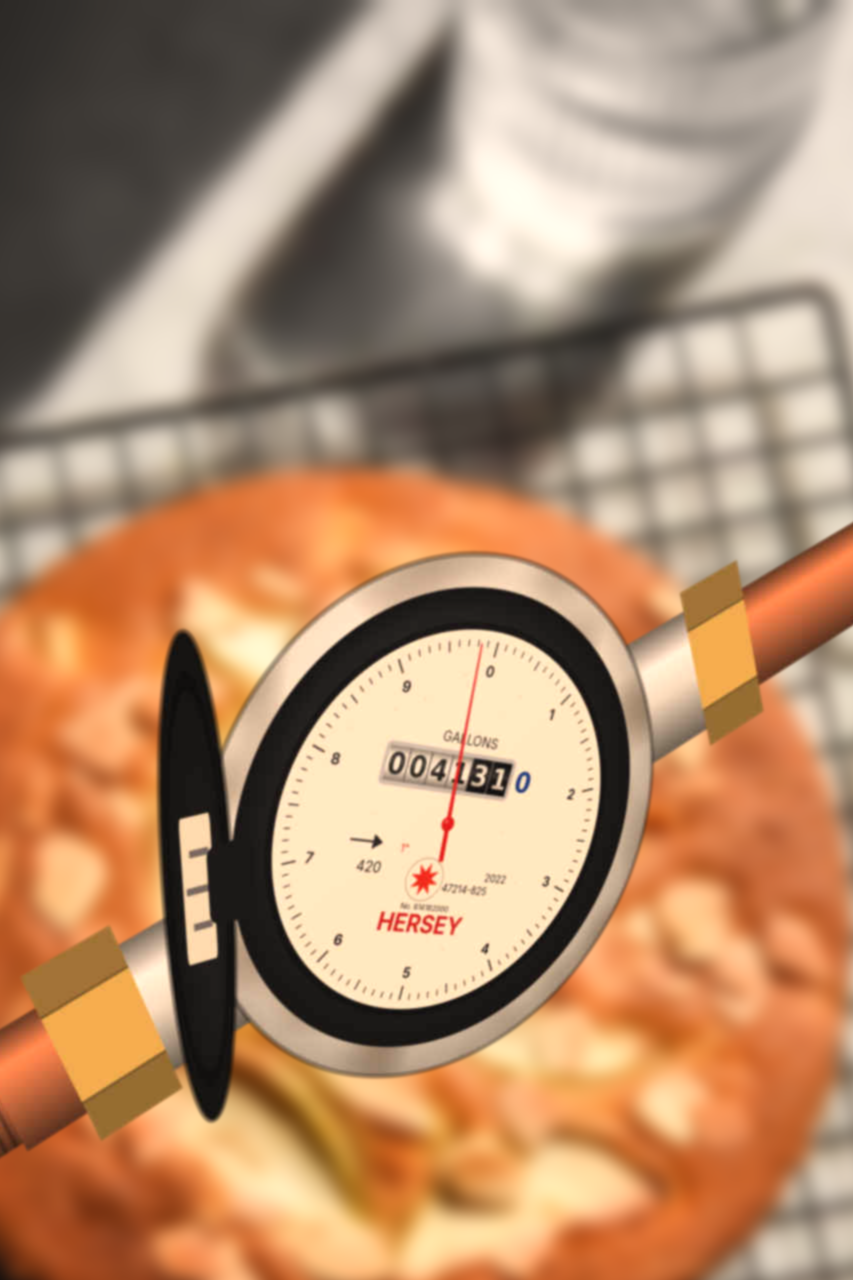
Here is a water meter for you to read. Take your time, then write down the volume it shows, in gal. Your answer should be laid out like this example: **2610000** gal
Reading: **41309.8** gal
